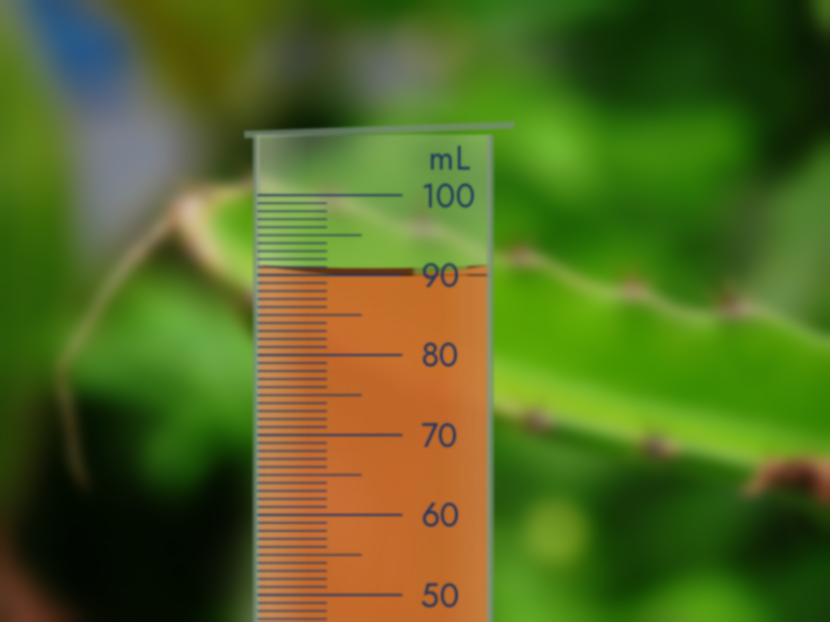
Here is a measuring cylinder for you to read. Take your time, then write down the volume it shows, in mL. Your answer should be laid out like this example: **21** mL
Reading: **90** mL
